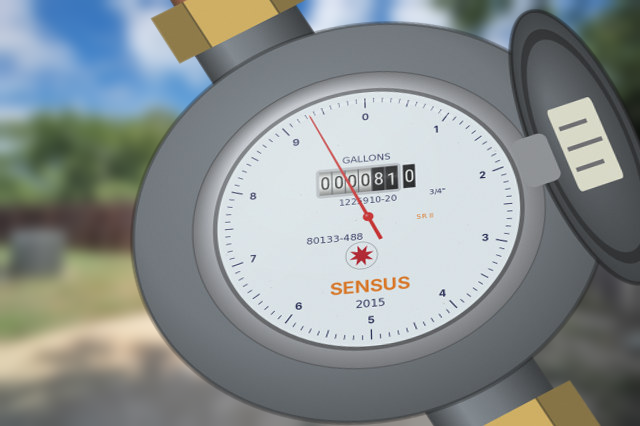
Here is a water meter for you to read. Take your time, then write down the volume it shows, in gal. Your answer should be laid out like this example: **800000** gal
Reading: **809.3** gal
